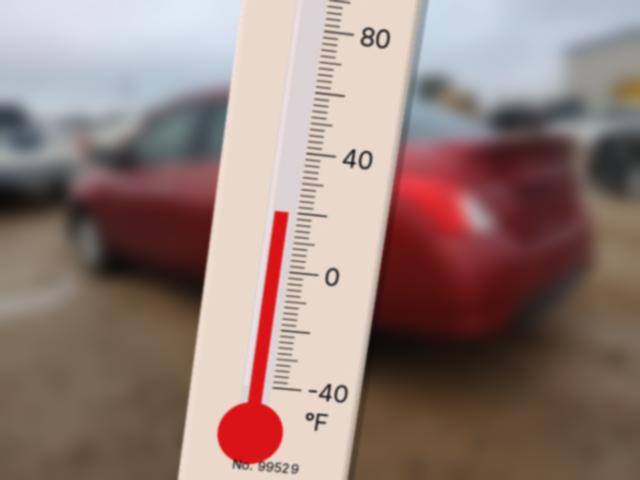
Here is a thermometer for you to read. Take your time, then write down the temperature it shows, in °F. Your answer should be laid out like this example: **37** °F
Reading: **20** °F
